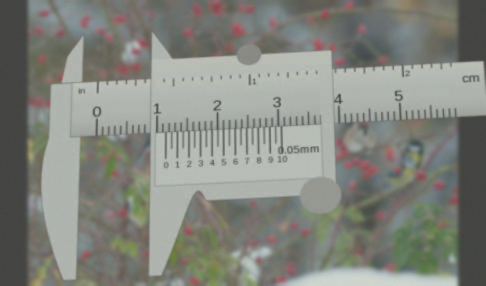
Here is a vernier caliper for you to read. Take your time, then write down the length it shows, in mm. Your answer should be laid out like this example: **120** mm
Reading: **11.5** mm
